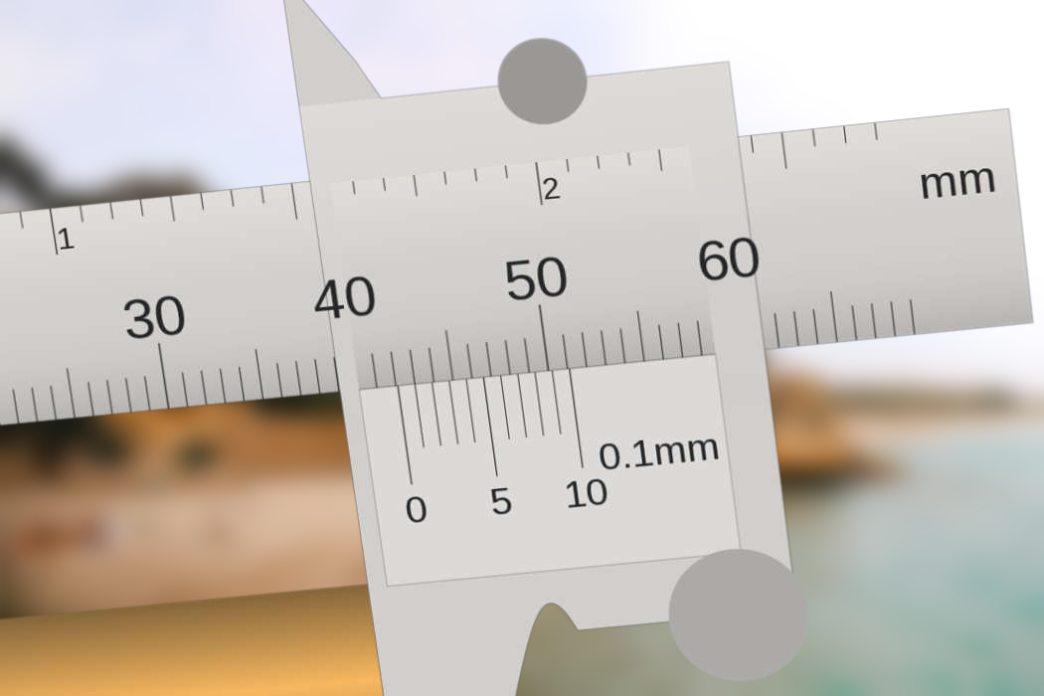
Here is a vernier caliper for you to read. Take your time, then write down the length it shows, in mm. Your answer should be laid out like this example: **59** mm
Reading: **42.1** mm
